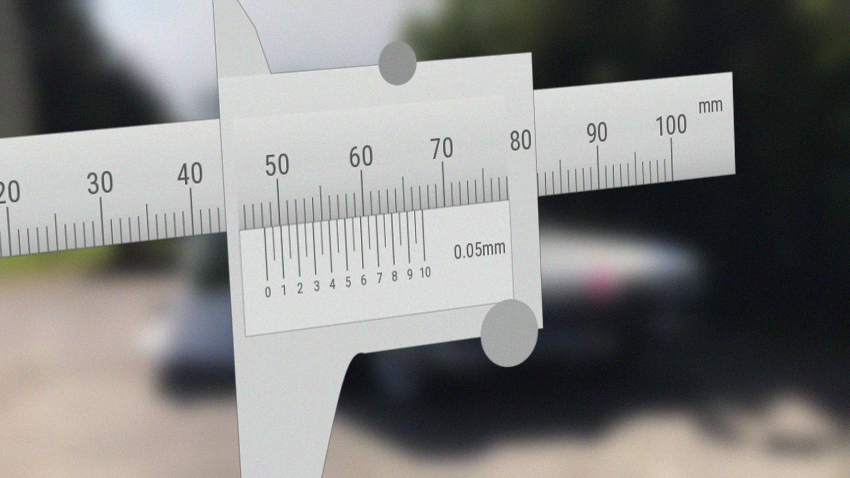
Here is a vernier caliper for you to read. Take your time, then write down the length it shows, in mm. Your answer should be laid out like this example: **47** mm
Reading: **48.2** mm
